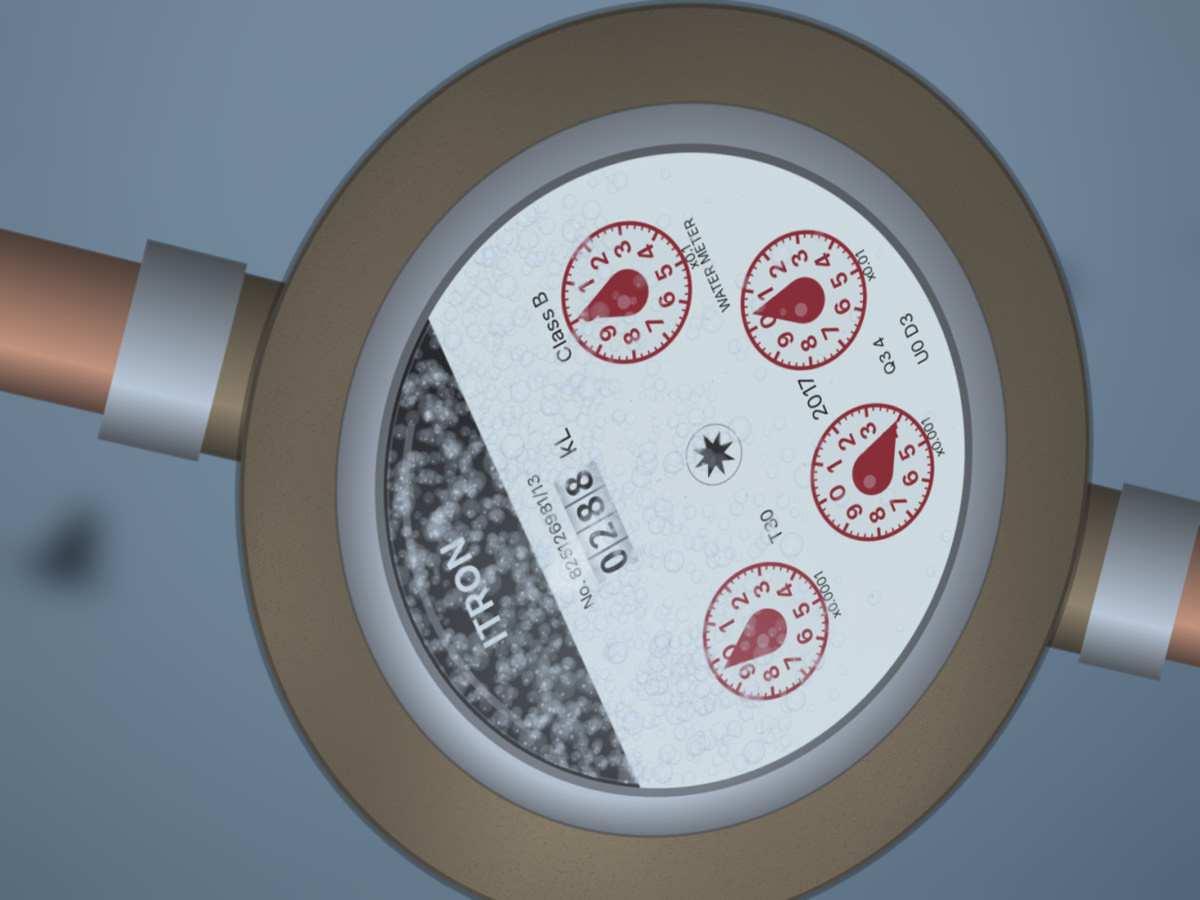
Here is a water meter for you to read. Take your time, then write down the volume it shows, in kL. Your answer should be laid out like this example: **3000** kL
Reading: **288.0039** kL
